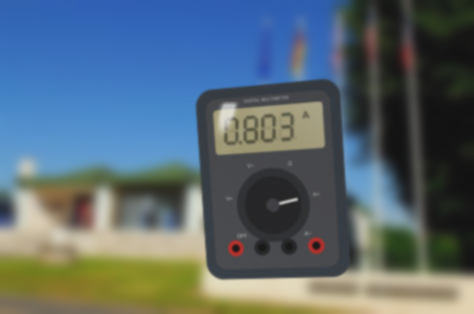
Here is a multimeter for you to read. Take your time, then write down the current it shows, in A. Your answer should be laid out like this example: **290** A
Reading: **0.803** A
